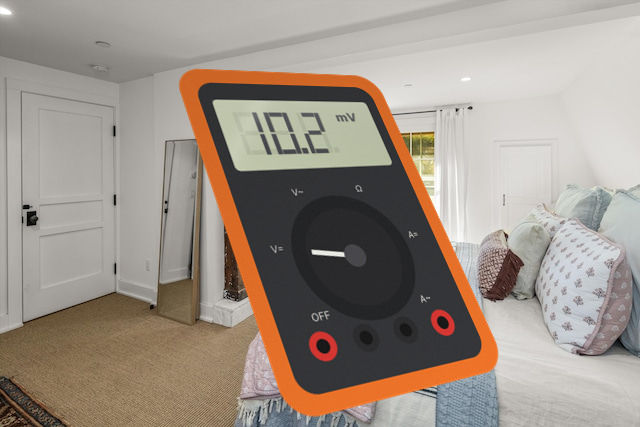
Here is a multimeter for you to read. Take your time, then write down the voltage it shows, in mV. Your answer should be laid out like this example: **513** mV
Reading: **10.2** mV
